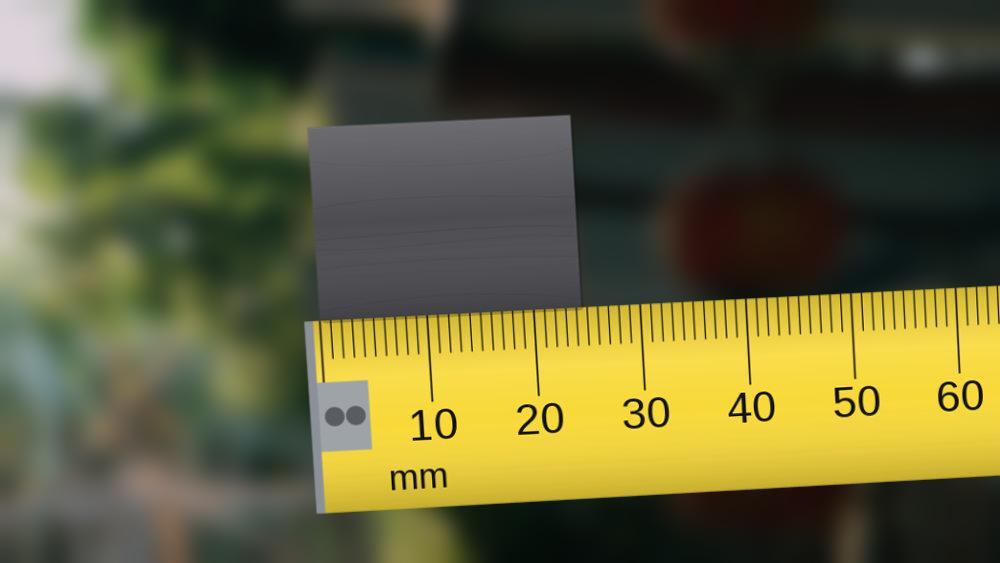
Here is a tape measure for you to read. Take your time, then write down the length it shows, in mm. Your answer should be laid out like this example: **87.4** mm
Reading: **24.5** mm
